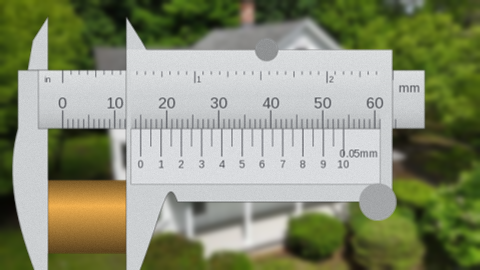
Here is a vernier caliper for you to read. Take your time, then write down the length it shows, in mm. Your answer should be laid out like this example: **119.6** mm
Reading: **15.0** mm
